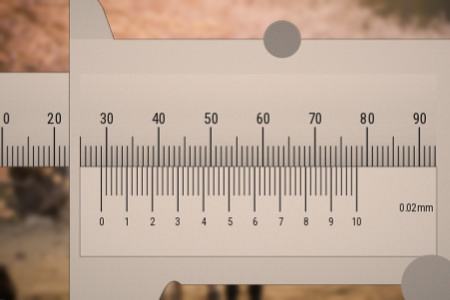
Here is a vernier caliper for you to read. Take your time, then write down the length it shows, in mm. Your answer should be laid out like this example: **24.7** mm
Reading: **29.0** mm
